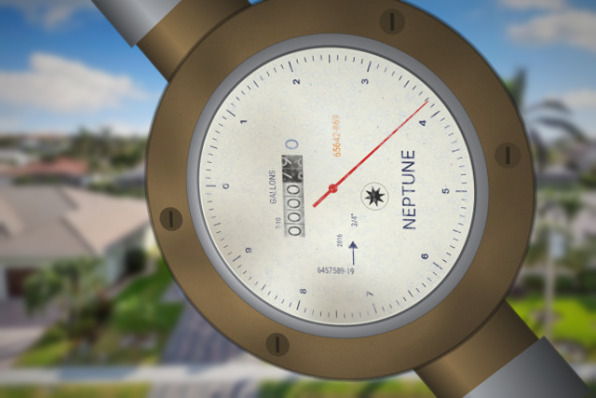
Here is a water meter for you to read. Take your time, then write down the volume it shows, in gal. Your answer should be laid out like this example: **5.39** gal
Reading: **793.8** gal
